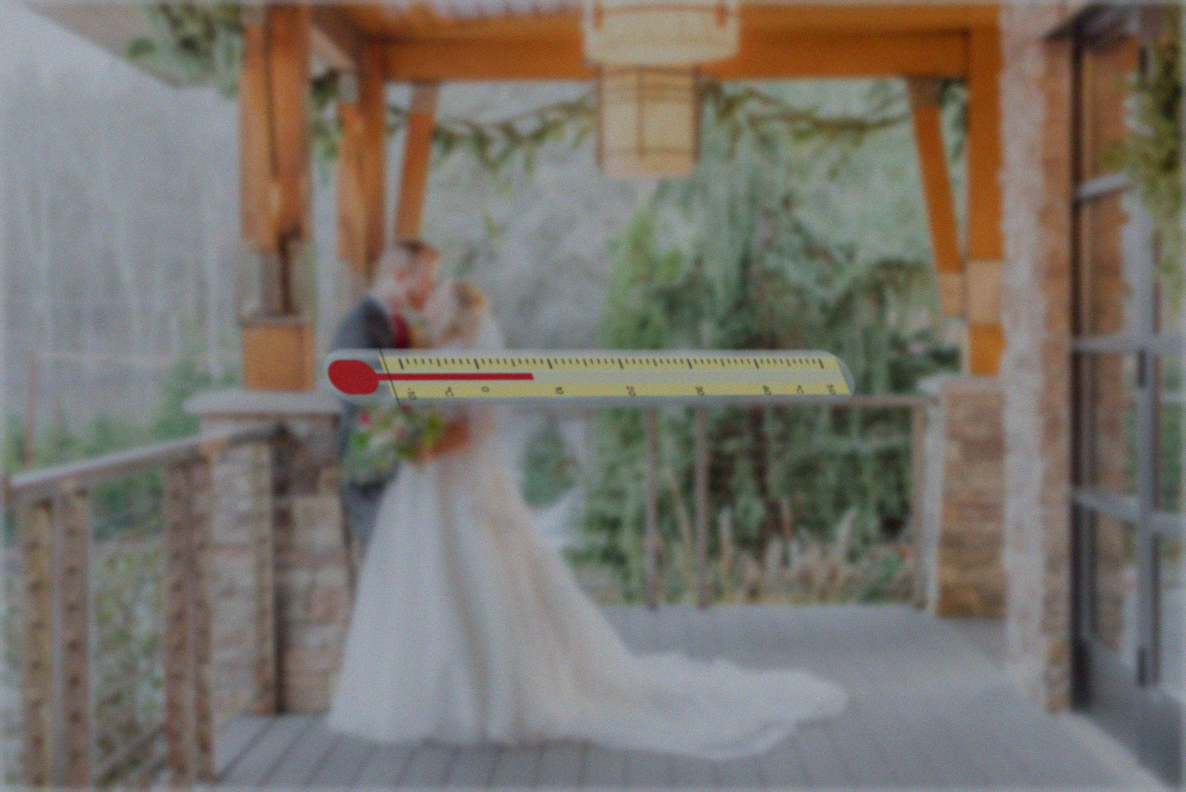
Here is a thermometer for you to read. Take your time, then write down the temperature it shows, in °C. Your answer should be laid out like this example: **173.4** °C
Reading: **7** °C
